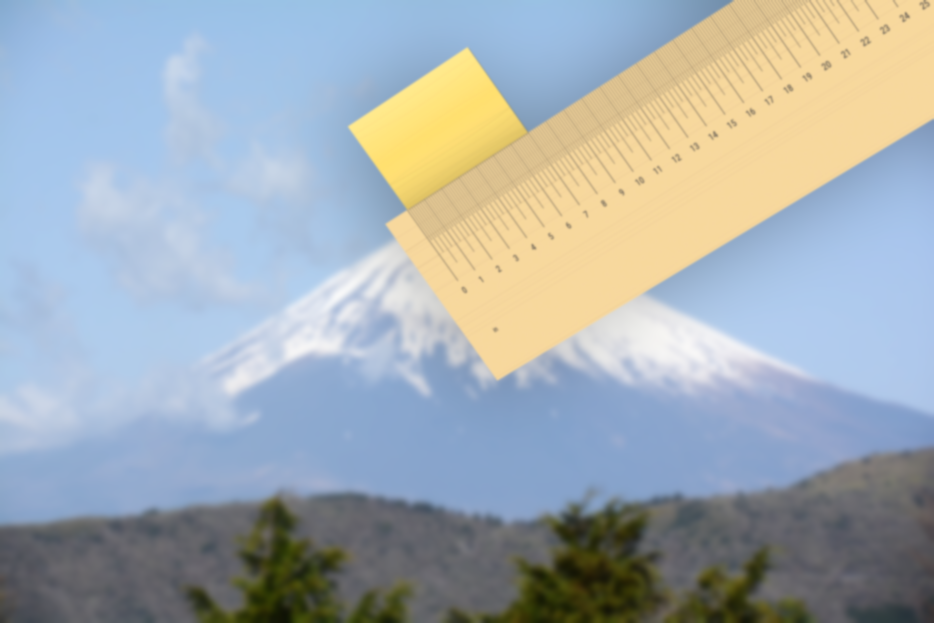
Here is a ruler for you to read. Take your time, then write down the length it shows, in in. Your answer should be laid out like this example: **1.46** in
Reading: **7** in
